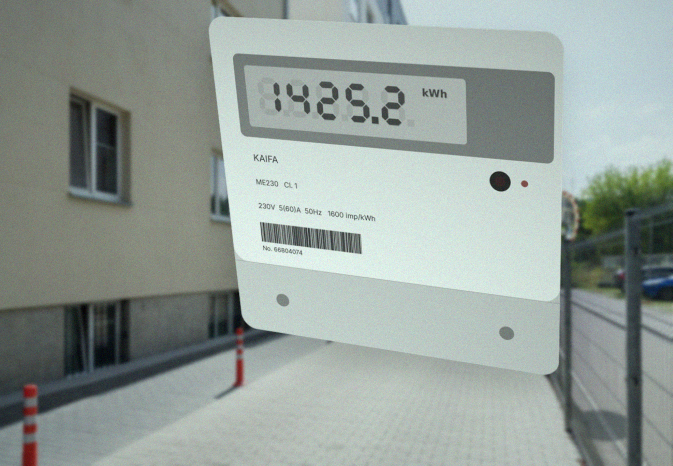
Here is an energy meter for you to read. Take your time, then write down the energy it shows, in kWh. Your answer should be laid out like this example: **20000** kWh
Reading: **1425.2** kWh
